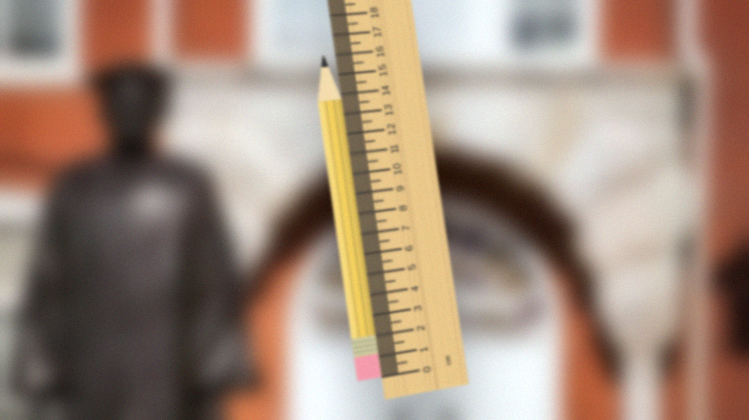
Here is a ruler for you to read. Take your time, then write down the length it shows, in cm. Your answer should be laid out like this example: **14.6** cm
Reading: **16** cm
